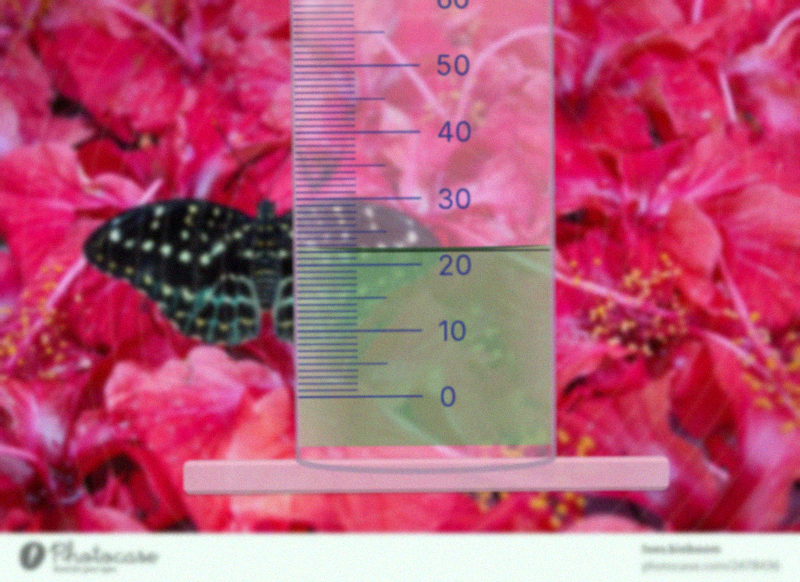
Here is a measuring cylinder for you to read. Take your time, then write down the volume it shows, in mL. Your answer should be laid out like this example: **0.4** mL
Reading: **22** mL
